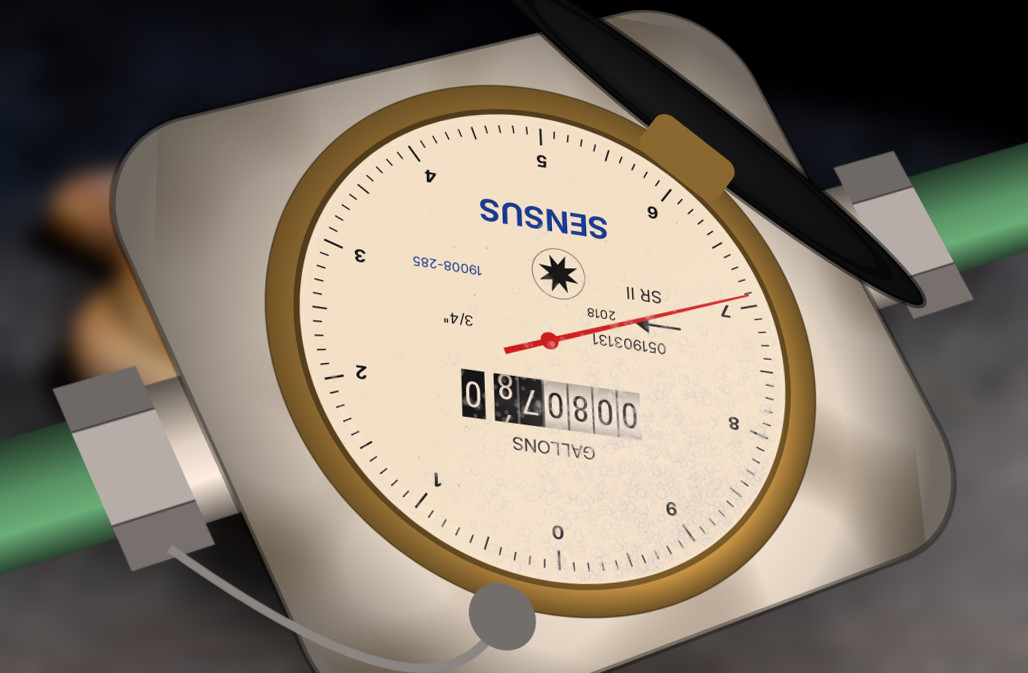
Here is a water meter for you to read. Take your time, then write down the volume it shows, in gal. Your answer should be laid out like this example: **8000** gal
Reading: **80776.9** gal
